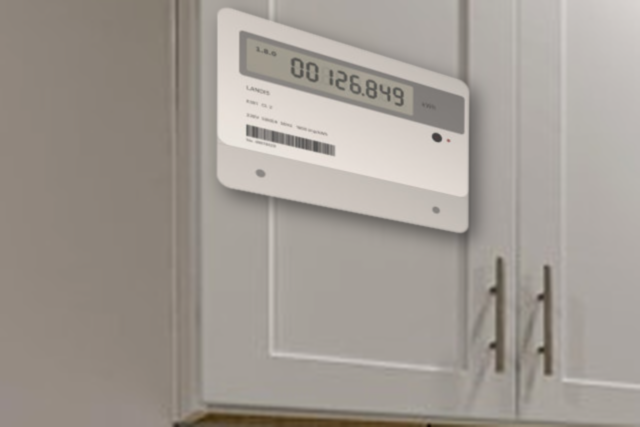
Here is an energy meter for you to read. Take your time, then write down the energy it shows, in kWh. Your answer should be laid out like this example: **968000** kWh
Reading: **126.849** kWh
